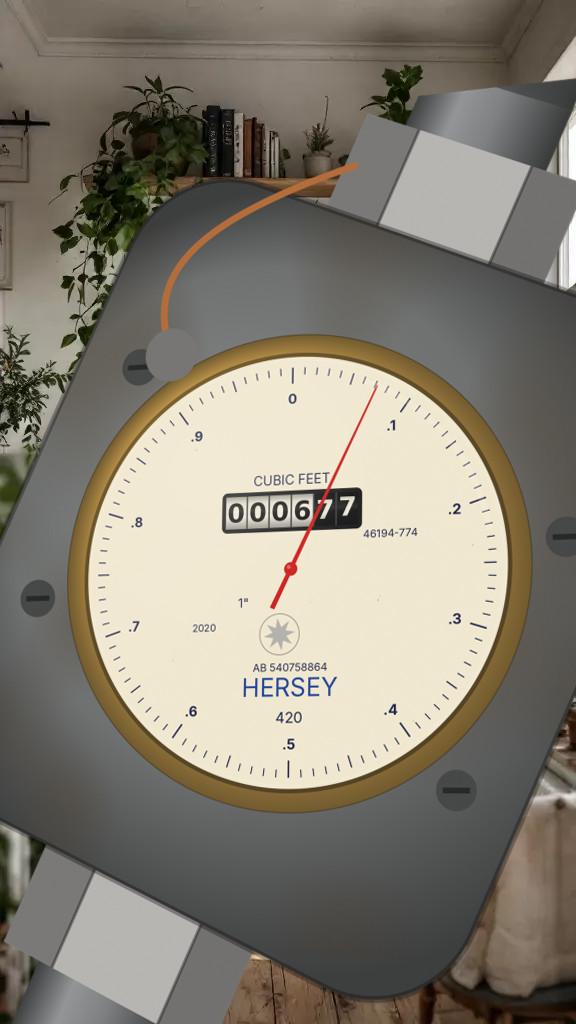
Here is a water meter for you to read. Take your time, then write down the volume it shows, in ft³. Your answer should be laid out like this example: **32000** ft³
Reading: **677.07** ft³
